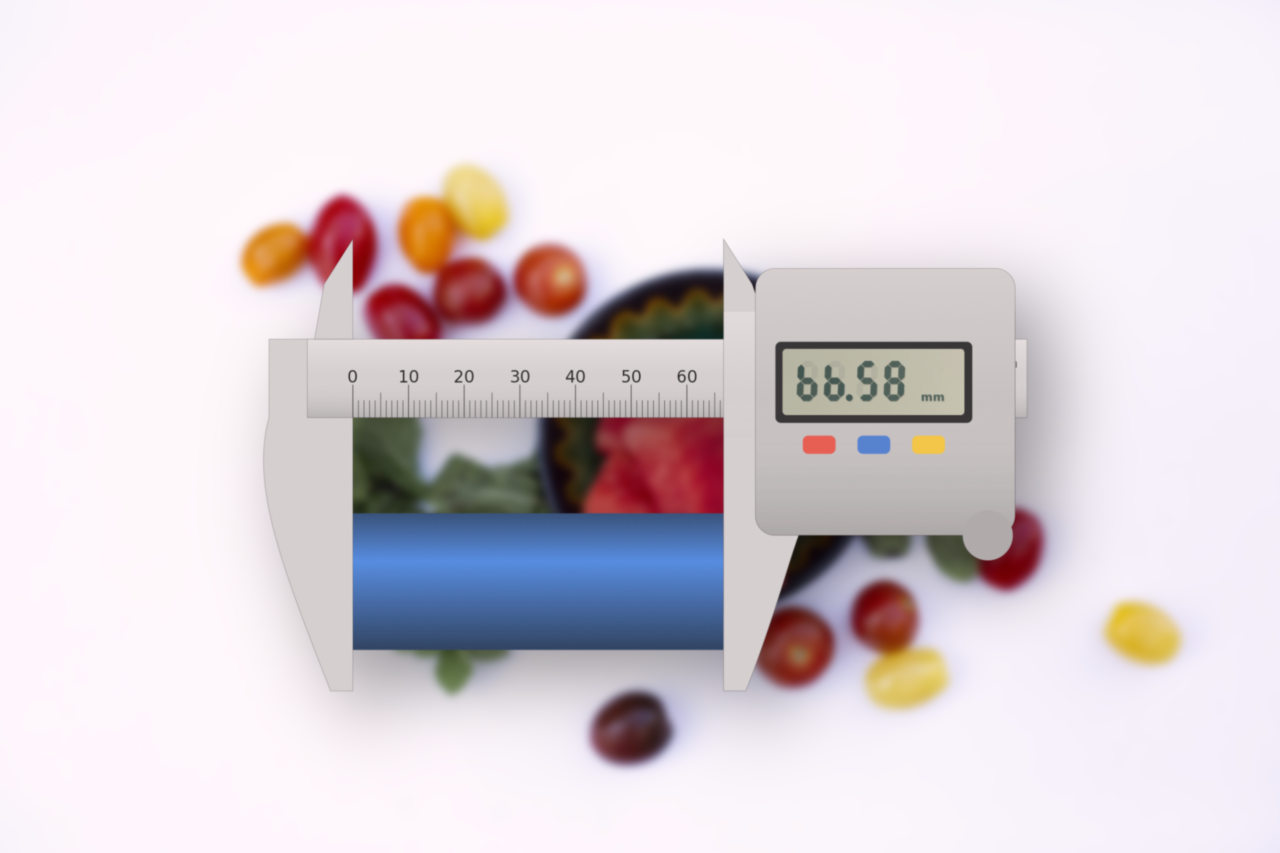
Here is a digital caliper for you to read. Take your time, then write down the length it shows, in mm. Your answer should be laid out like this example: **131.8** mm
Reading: **66.58** mm
